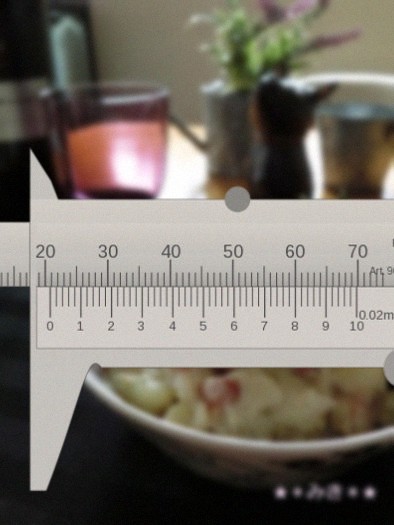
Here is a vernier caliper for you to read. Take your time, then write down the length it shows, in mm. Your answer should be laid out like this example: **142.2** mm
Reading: **20.8** mm
